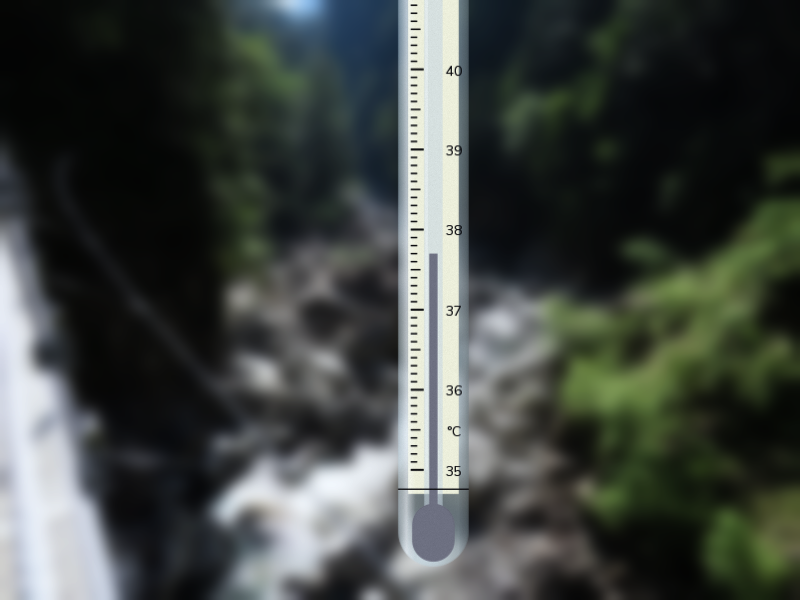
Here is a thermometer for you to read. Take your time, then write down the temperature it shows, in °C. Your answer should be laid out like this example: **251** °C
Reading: **37.7** °C
